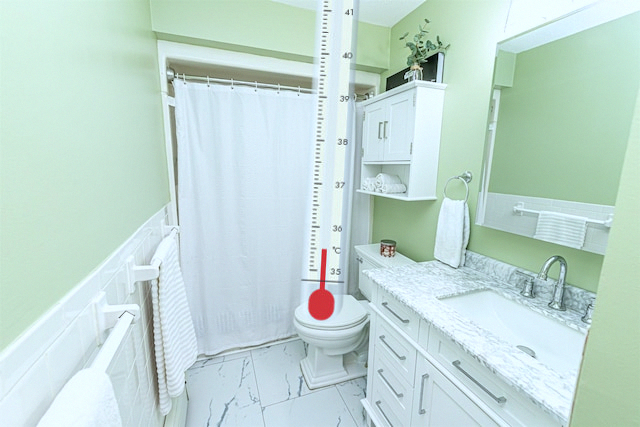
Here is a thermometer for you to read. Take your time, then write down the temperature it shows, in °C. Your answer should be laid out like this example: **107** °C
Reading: **35.5** °C
